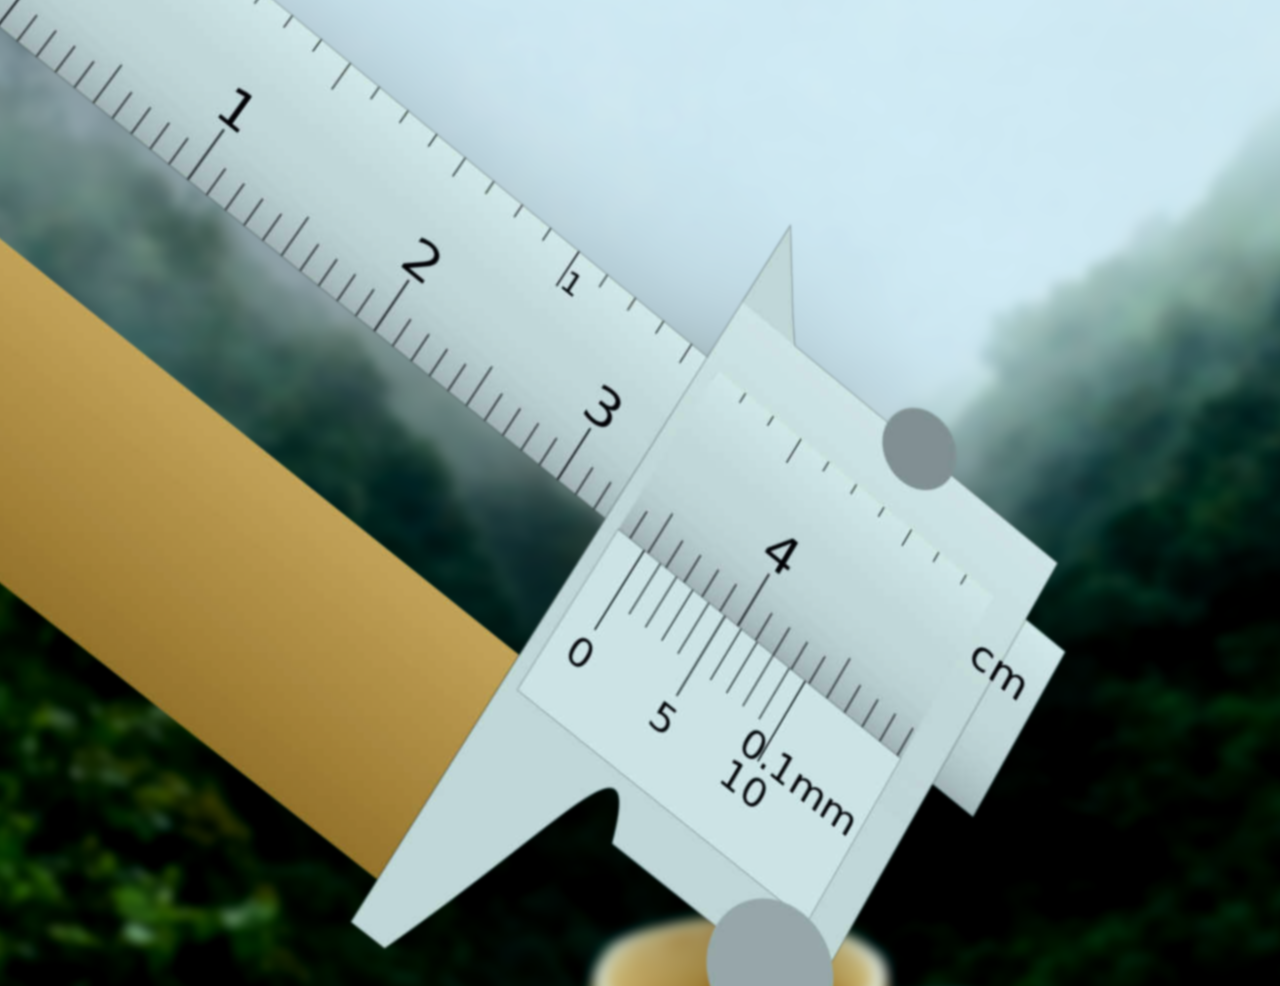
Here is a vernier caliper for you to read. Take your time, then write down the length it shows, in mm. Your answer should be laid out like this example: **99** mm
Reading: **34.8** mm
